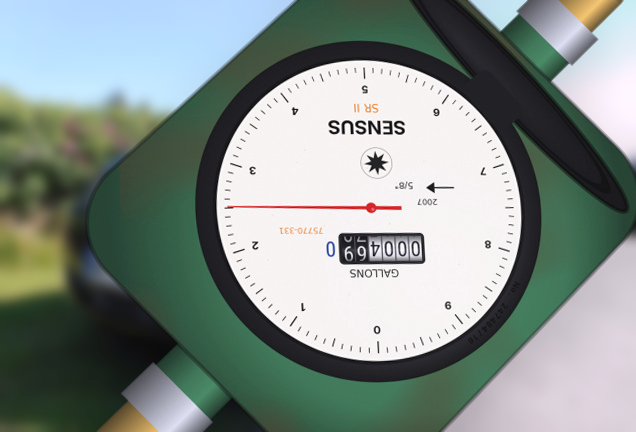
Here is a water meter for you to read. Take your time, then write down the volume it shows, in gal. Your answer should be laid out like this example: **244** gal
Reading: **4692.5** gal
